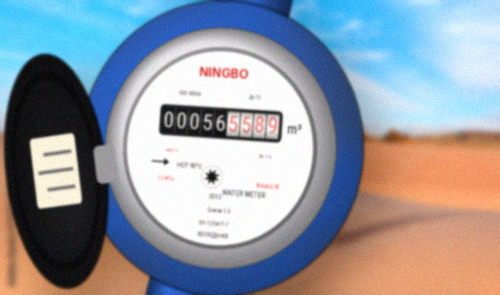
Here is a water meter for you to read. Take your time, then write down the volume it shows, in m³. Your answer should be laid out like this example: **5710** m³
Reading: **56.5589** m³
